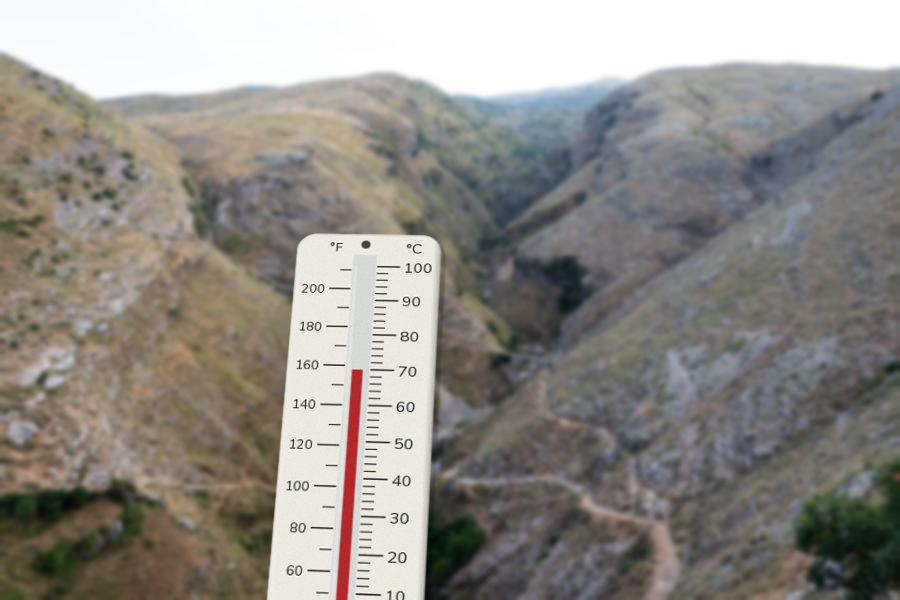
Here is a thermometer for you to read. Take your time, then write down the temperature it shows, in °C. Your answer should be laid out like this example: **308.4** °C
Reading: **70** °C
